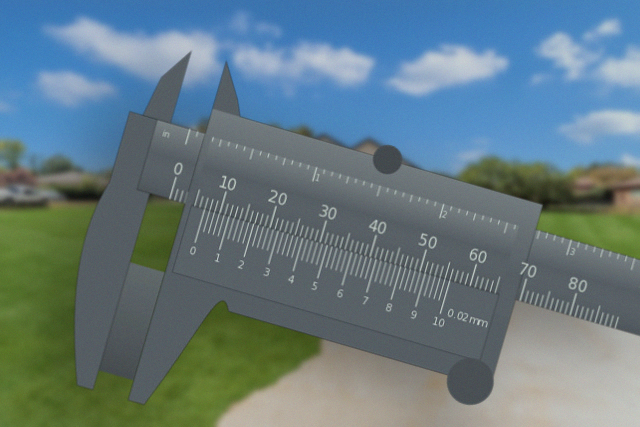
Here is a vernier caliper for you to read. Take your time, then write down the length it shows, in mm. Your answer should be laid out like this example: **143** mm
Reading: **7.0** mm
